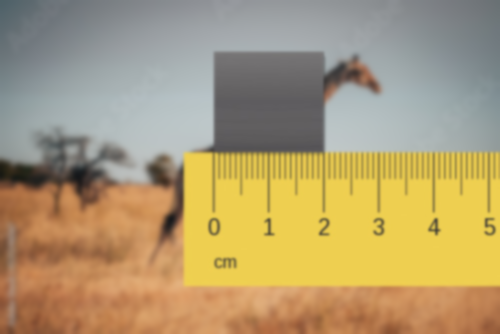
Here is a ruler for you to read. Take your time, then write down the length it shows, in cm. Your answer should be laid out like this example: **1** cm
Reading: **2** cm
